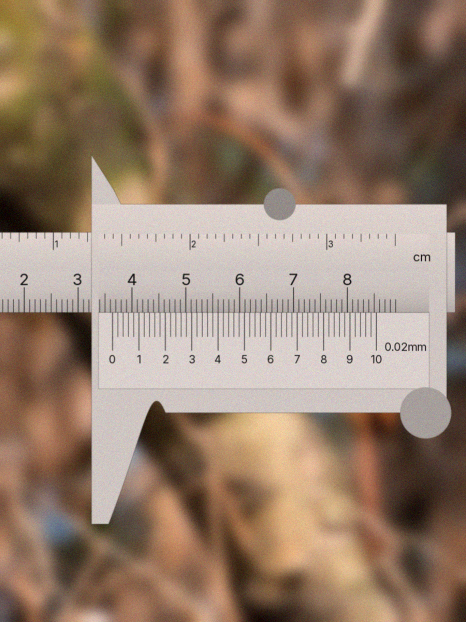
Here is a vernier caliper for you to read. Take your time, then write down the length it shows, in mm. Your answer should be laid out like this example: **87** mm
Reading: **36.4** mm
